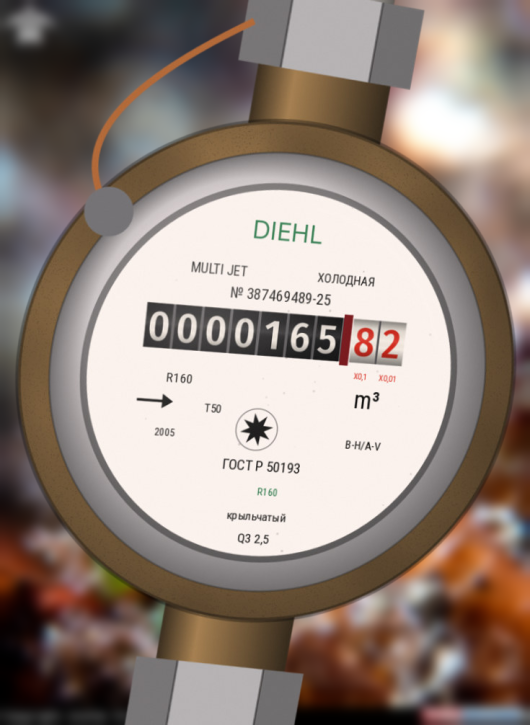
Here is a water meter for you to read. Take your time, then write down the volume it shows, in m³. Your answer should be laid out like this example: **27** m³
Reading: **165.82** m³
